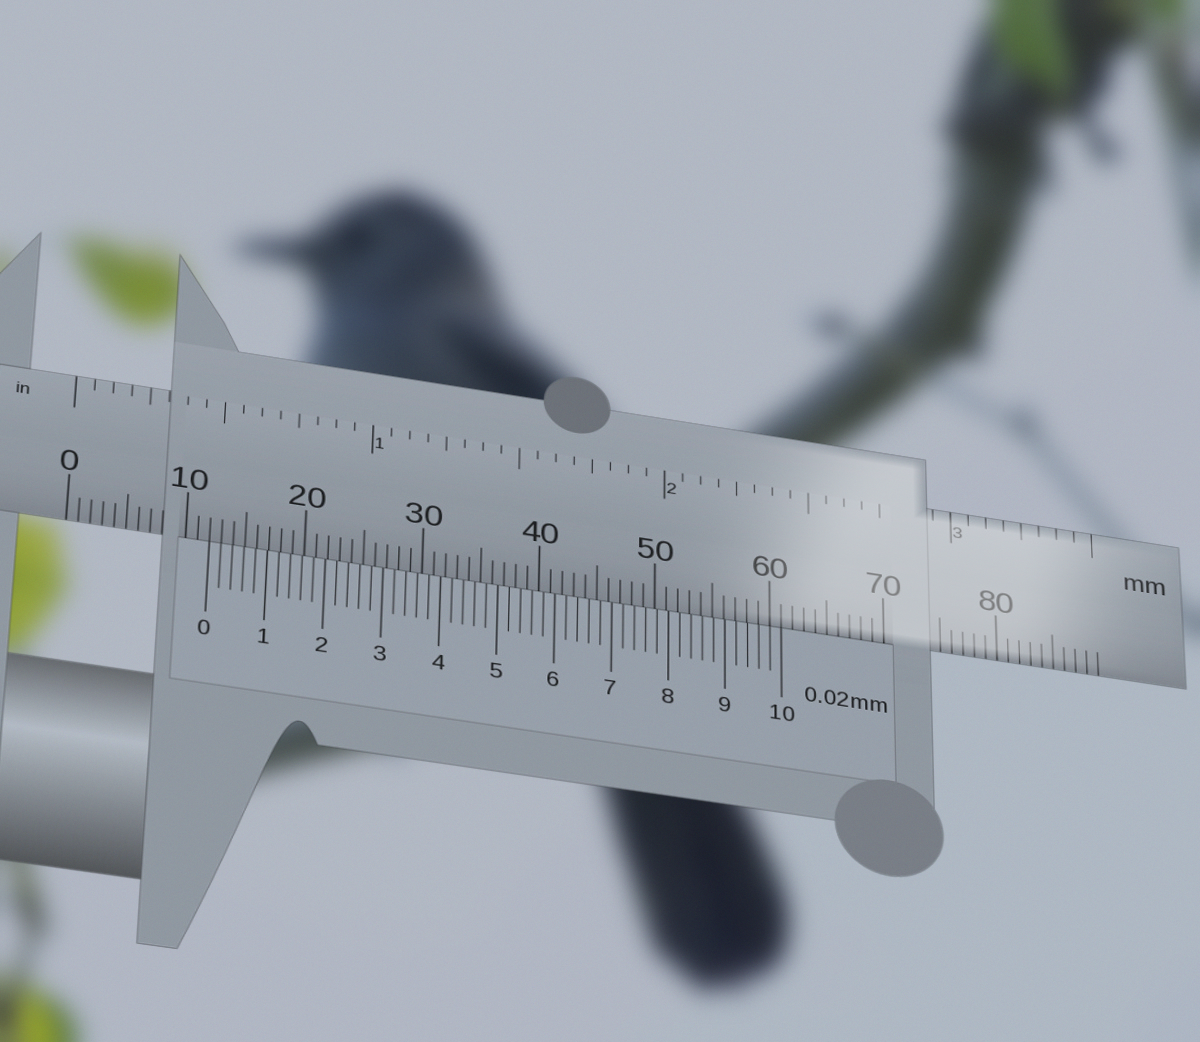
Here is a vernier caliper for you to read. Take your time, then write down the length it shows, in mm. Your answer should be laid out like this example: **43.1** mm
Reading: **12.0** mm
